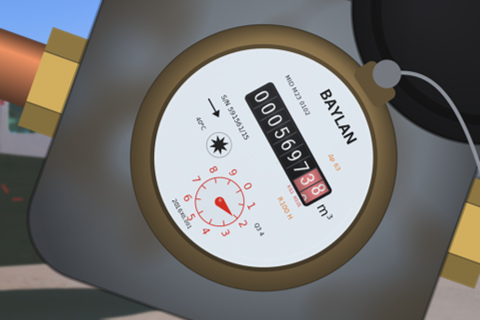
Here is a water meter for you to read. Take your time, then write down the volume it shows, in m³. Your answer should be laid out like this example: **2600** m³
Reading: **5697.382** m³
